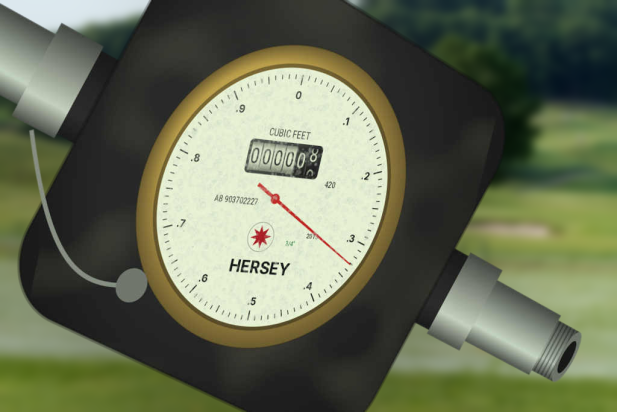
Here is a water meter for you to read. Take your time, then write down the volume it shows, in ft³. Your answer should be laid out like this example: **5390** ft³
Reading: **8.33** ft³
